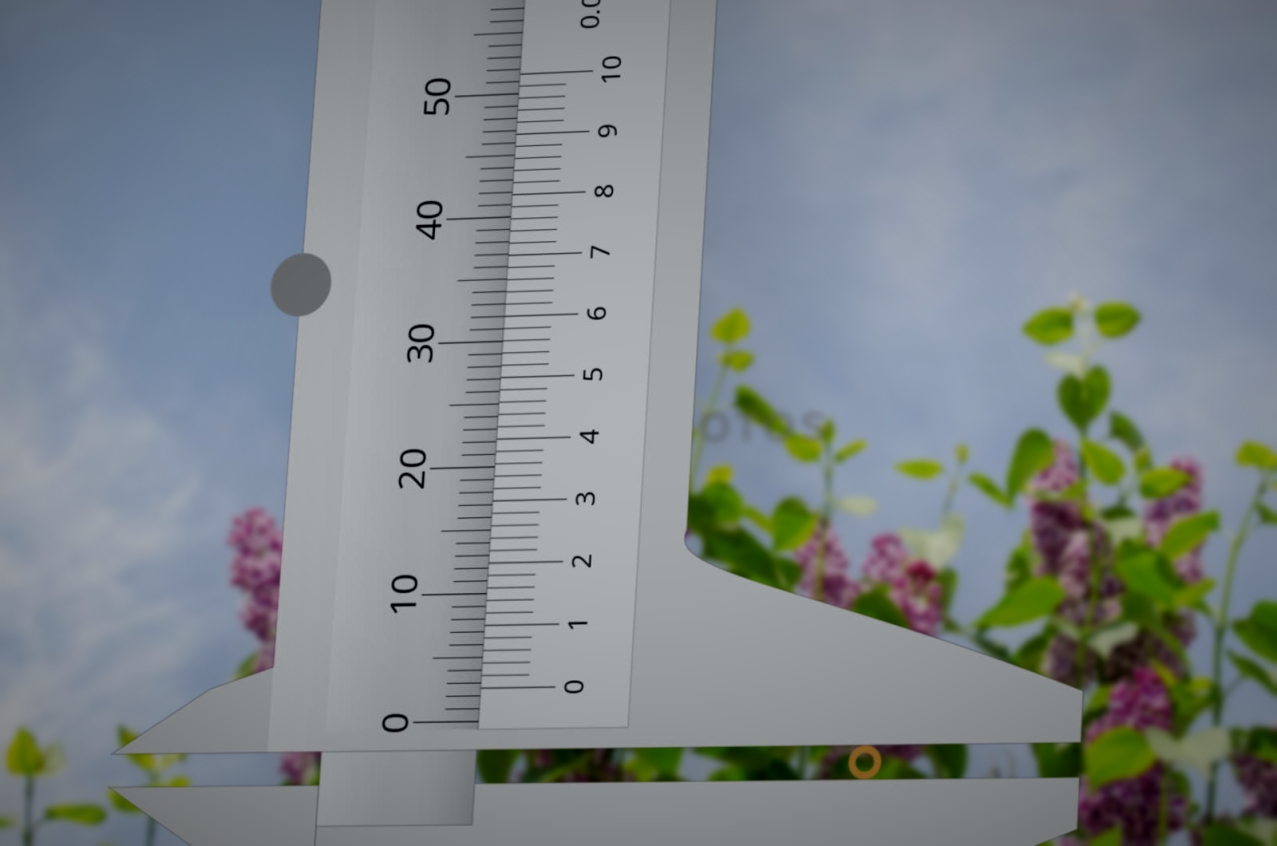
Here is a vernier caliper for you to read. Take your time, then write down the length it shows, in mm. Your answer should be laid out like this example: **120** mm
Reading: **2.6** mm
